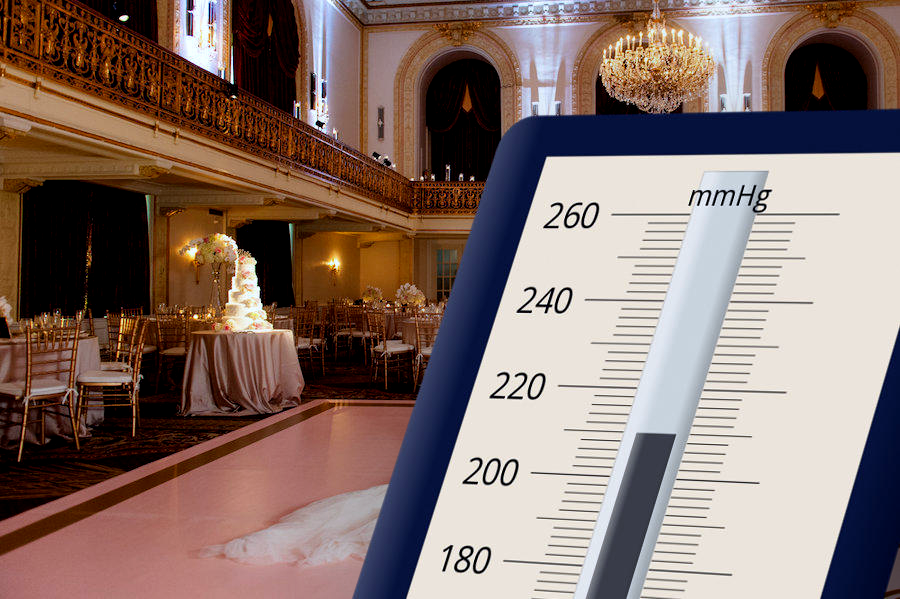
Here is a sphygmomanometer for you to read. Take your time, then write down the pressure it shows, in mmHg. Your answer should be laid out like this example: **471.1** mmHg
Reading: **210** mmHg
